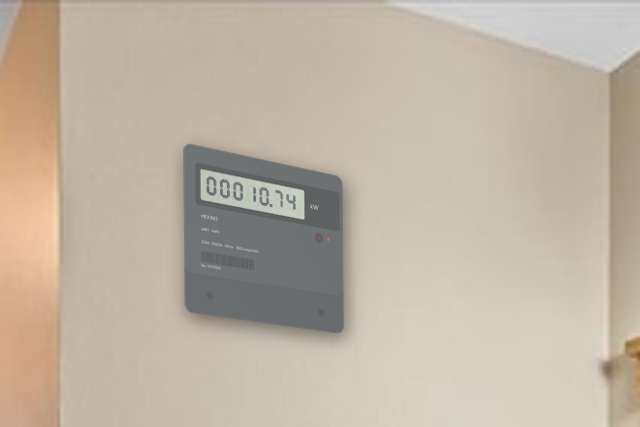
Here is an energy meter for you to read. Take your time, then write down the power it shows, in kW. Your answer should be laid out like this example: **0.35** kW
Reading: **10.74** kW
